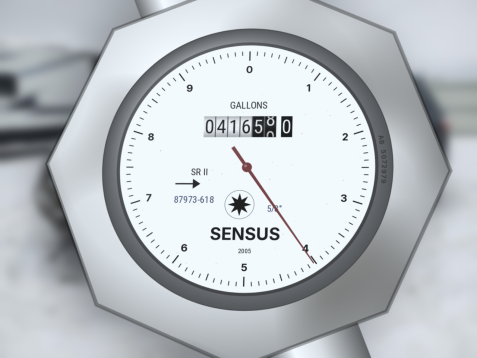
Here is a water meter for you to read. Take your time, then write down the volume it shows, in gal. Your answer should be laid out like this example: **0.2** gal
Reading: **416584.0** gal
